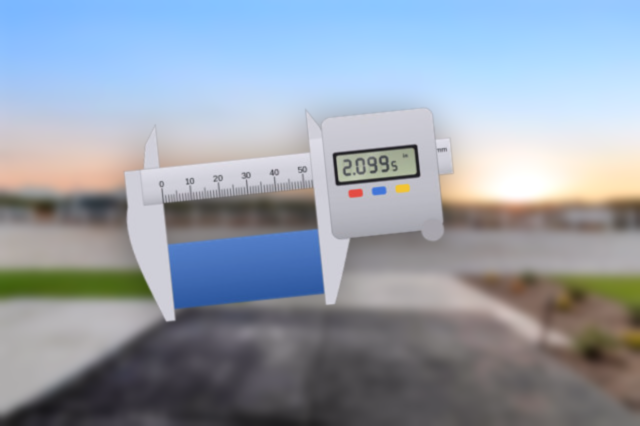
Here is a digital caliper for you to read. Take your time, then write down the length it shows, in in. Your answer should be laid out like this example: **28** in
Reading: **2.0995** in
